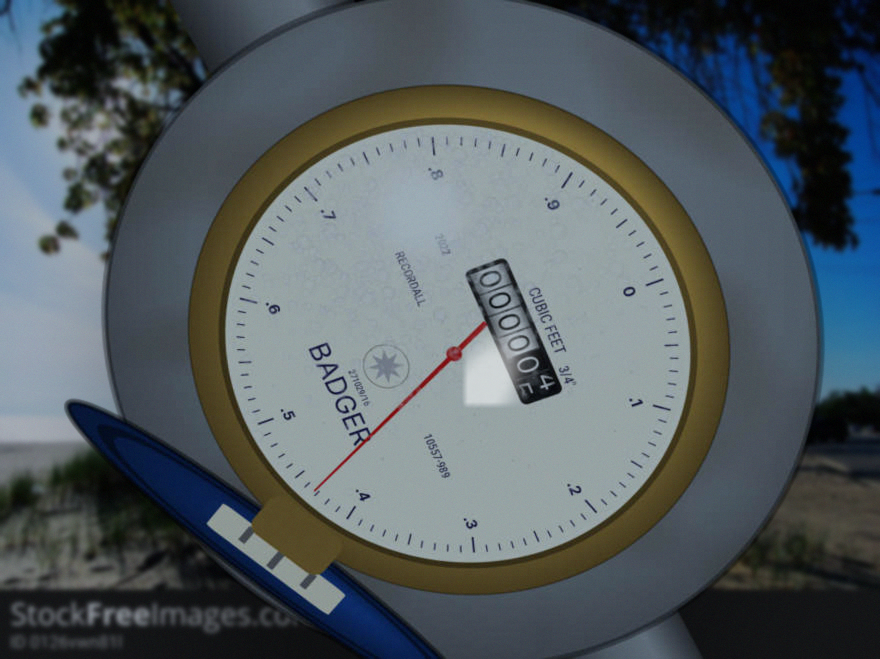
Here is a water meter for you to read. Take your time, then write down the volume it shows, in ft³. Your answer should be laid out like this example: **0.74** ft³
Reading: **4.43** ft³
